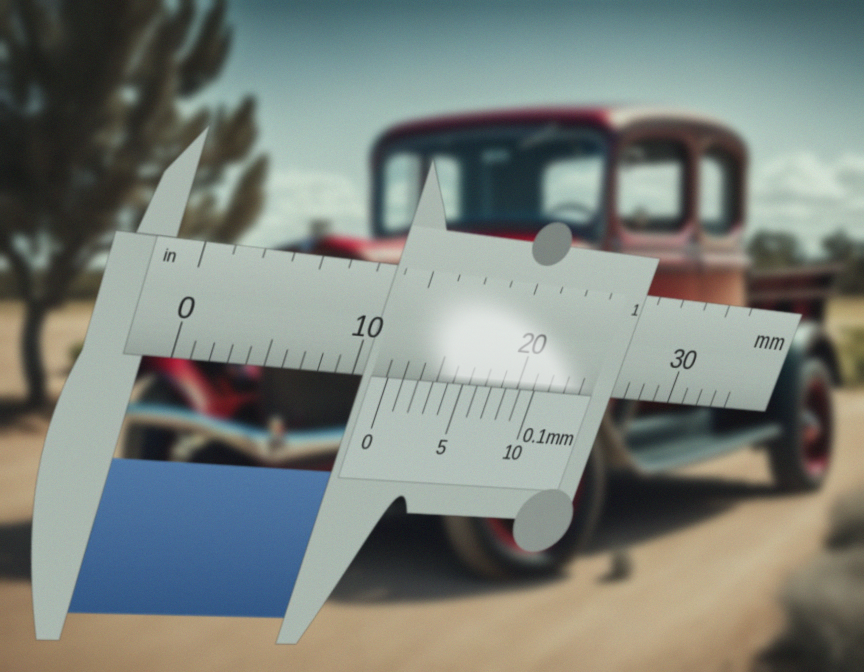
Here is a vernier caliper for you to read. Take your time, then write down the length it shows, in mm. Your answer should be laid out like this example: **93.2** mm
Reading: **12.1** mm
